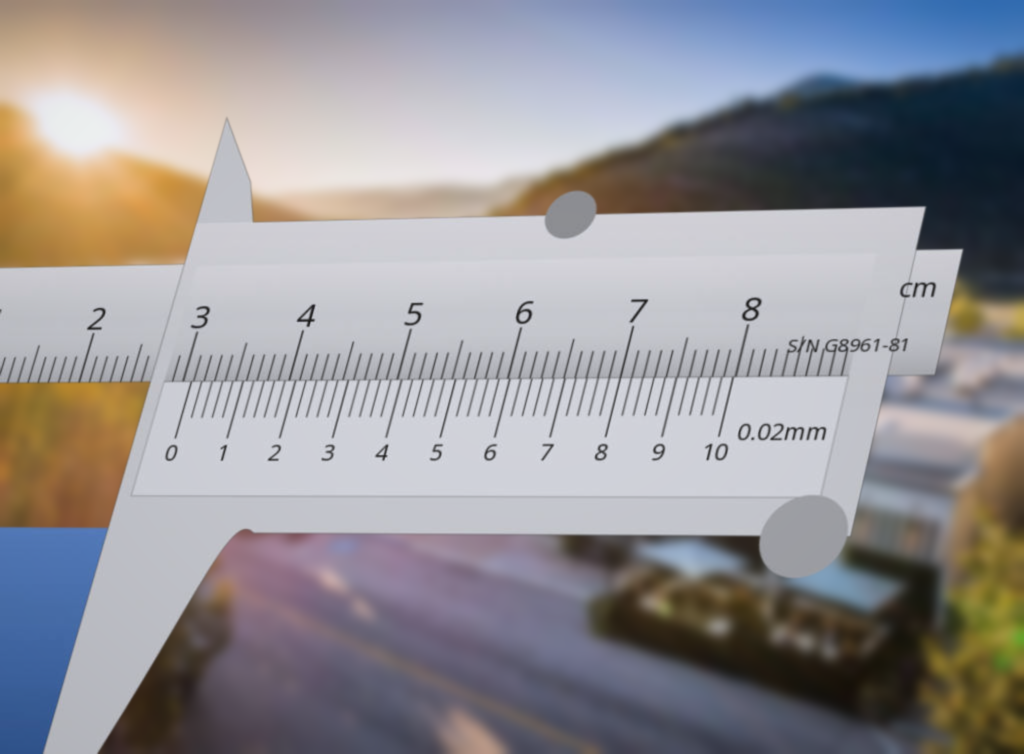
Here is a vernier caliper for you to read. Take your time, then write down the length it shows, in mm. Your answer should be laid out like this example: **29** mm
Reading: **30.8** mm
